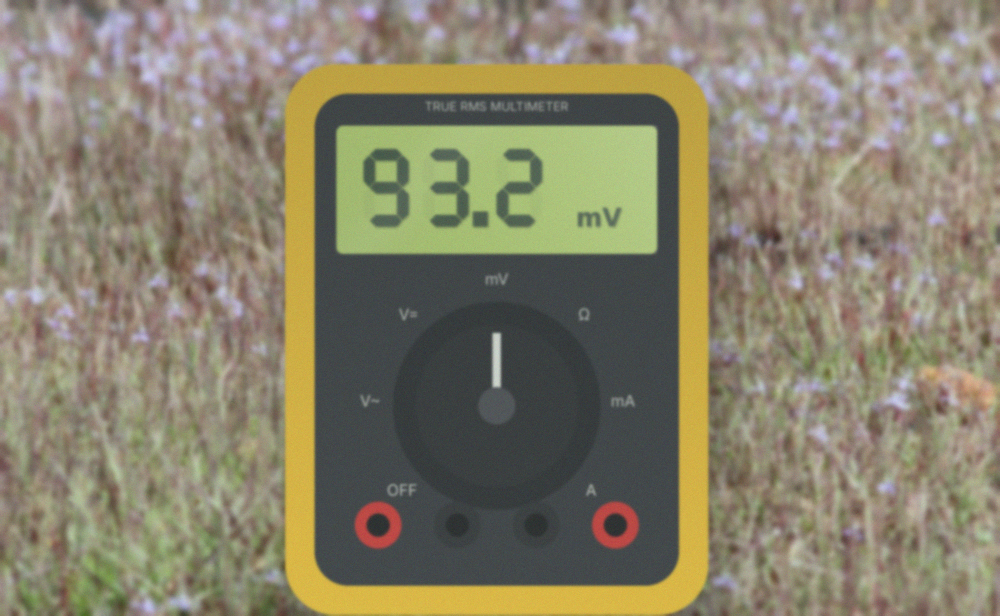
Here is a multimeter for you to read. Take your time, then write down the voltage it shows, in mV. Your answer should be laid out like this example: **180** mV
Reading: **93.2** mV
